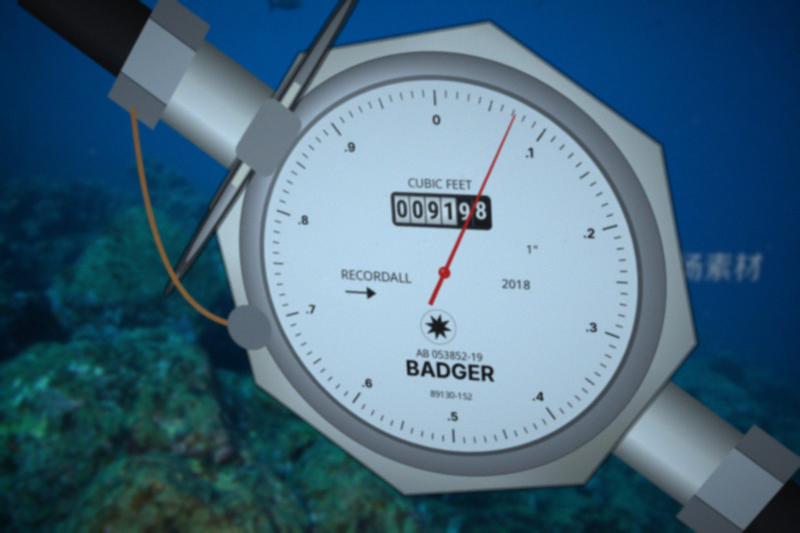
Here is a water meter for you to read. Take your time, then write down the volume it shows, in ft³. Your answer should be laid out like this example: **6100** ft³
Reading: **9198.07** ft³
